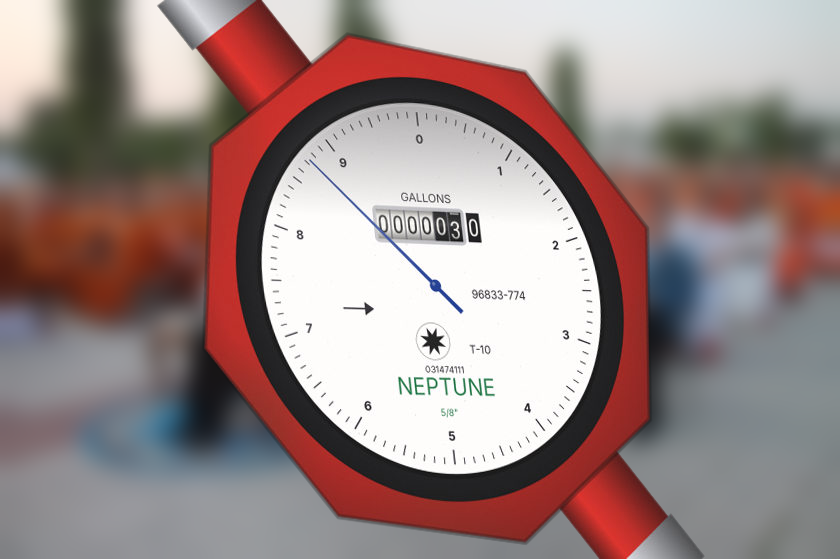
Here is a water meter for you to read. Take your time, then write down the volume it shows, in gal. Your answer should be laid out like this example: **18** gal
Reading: **28.7** gal
